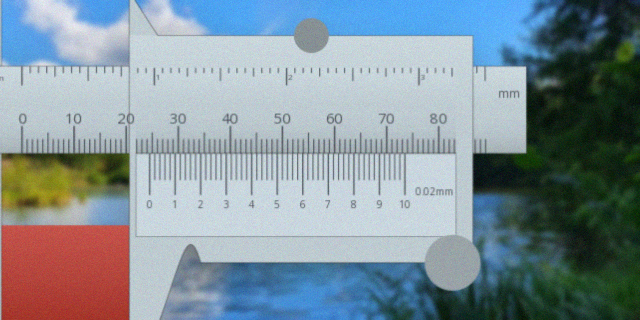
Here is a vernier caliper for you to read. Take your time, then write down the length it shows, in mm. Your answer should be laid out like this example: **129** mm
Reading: **24.5** mm
